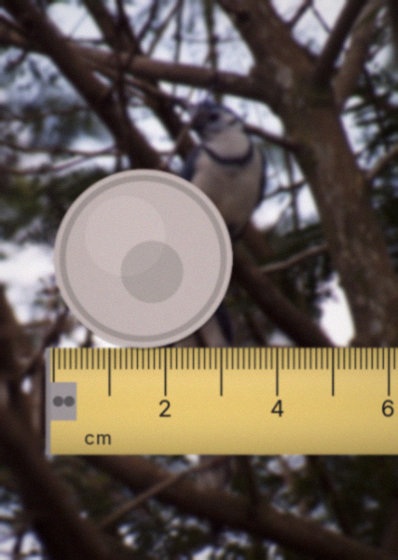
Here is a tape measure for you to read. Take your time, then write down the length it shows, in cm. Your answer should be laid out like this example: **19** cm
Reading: **3.2** cm
